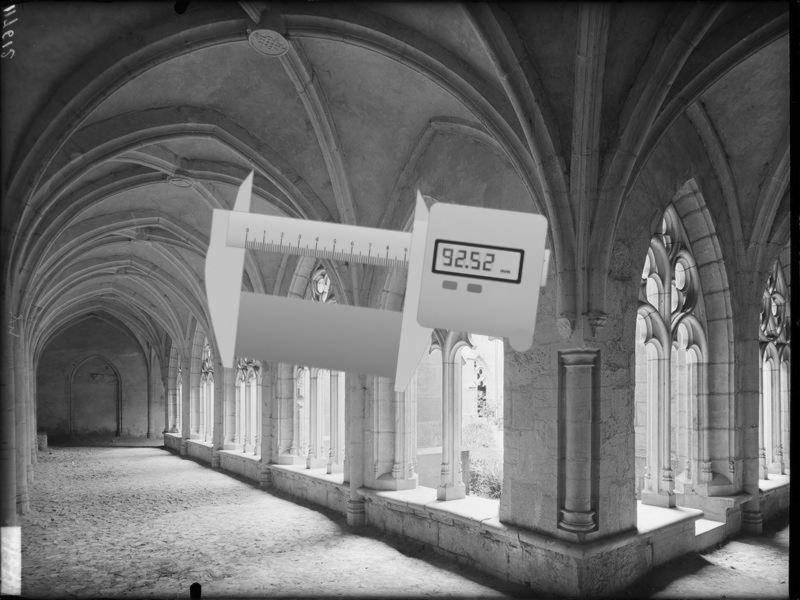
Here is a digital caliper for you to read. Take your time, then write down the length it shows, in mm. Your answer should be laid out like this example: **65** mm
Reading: **92.52** mm
